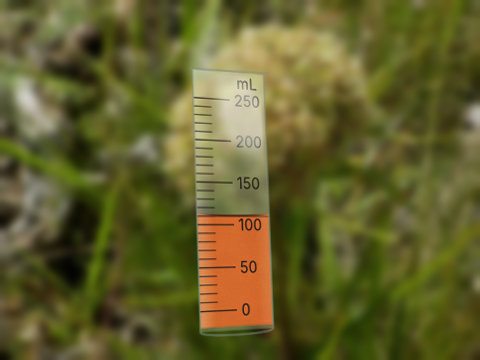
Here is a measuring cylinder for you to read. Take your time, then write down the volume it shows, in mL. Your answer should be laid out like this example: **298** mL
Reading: **110** mL
